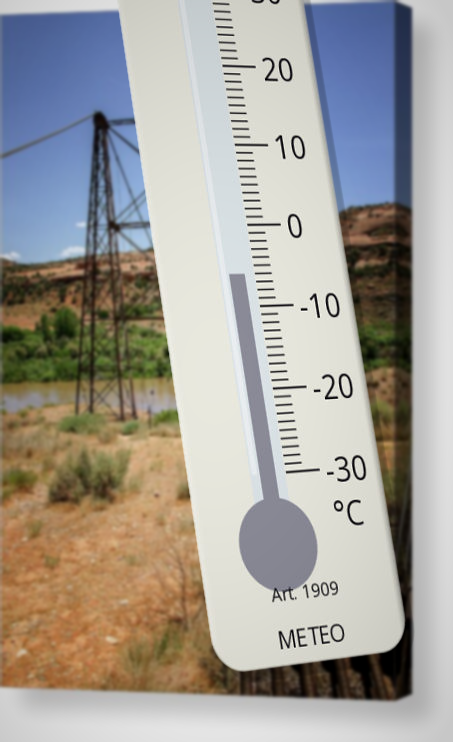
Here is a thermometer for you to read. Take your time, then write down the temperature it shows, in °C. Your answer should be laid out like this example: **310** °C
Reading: **-6** °C
